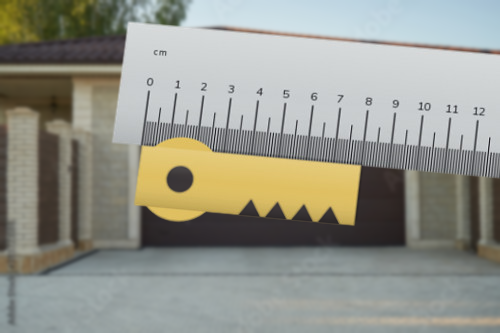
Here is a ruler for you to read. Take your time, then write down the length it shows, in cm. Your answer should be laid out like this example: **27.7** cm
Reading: **8** cm
